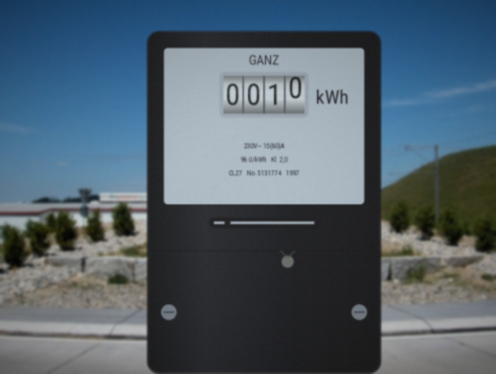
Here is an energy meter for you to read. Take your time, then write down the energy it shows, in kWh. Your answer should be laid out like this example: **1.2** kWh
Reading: **10** kWh
